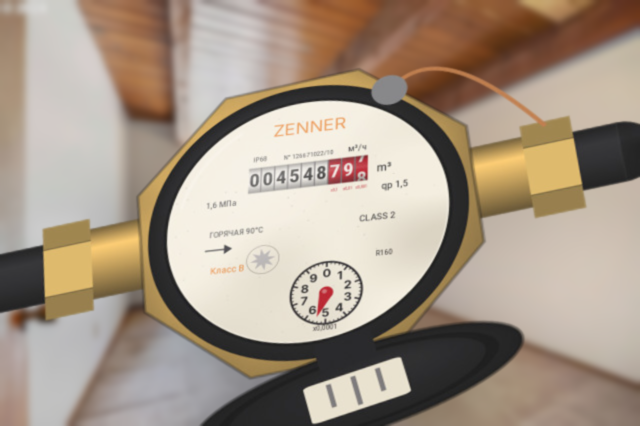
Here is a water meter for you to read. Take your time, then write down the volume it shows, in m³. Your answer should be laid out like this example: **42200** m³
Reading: **4548.7975** m³
